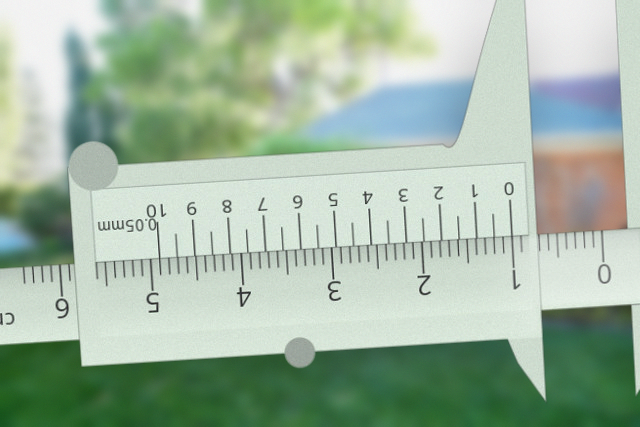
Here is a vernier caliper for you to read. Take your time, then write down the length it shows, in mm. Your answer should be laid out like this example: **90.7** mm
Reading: **10.0** mm
